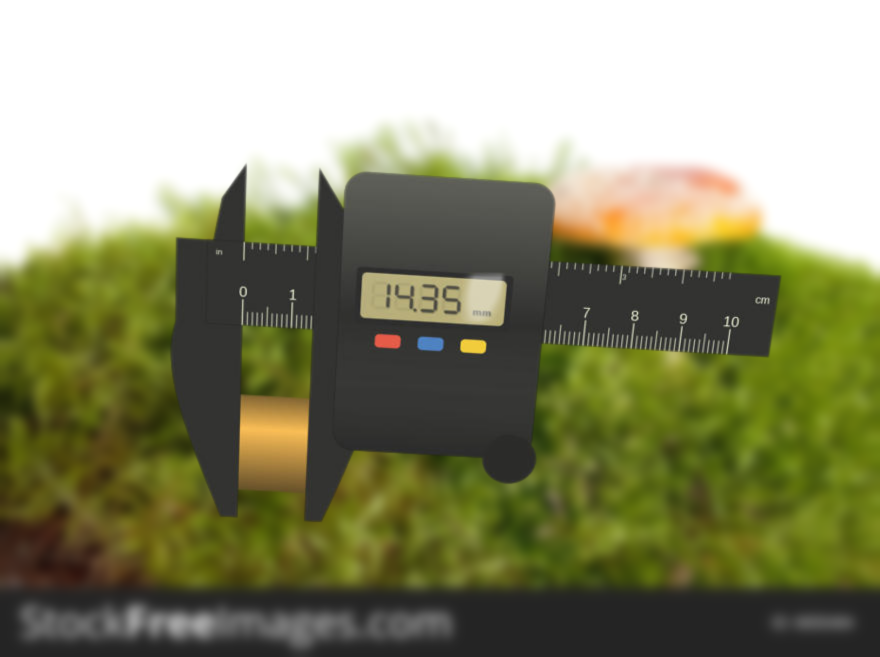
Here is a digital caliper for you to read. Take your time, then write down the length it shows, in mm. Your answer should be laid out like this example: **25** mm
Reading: **14.35** mm
